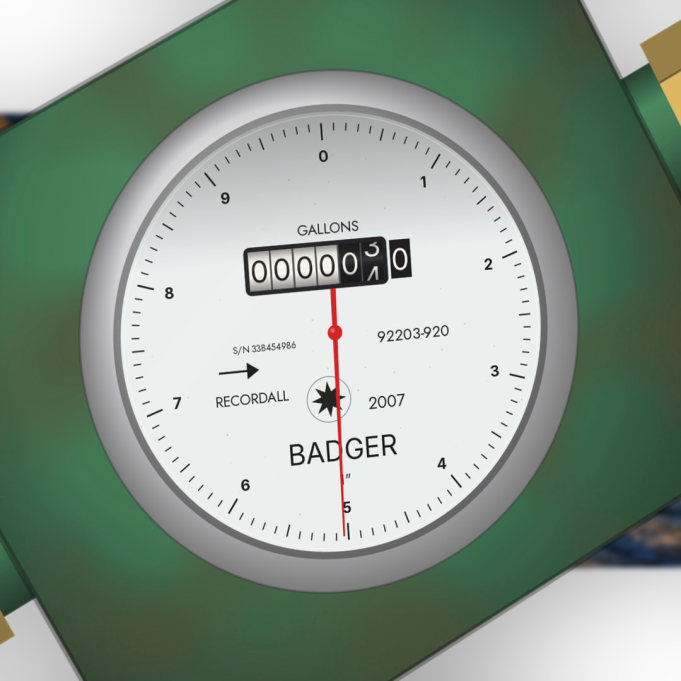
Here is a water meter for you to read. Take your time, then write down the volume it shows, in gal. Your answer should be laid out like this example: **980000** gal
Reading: **35.0** gal
